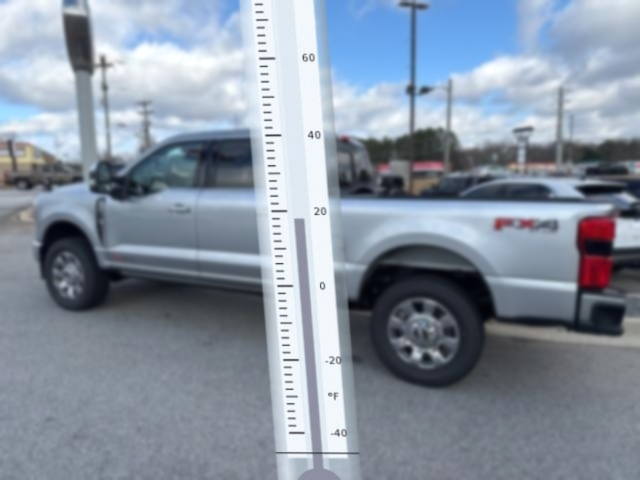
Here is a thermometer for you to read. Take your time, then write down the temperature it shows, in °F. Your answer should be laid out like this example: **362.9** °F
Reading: **18** °F
